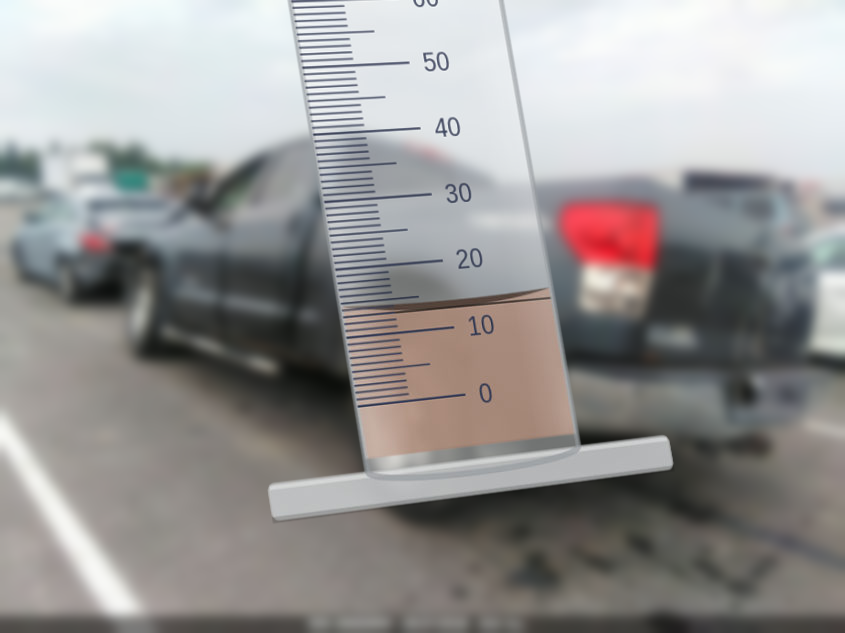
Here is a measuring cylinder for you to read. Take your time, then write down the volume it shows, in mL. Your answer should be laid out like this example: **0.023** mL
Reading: **13** mL
